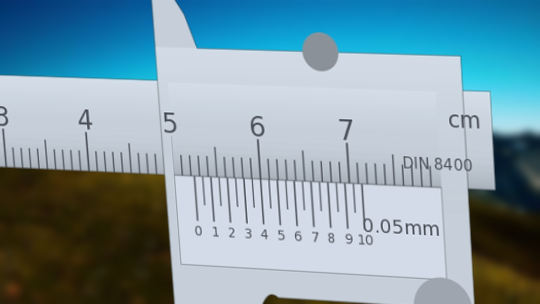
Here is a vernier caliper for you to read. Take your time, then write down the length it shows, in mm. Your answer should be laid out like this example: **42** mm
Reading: **52.4** mm
